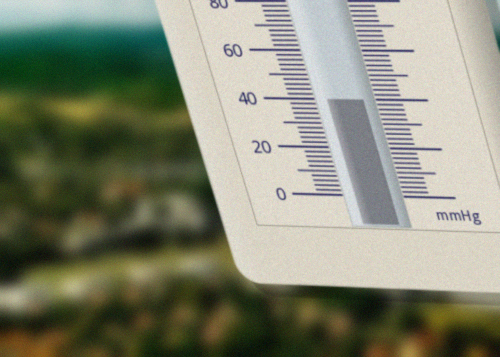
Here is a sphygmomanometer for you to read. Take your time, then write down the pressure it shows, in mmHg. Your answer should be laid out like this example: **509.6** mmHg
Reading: **40** mmHg
